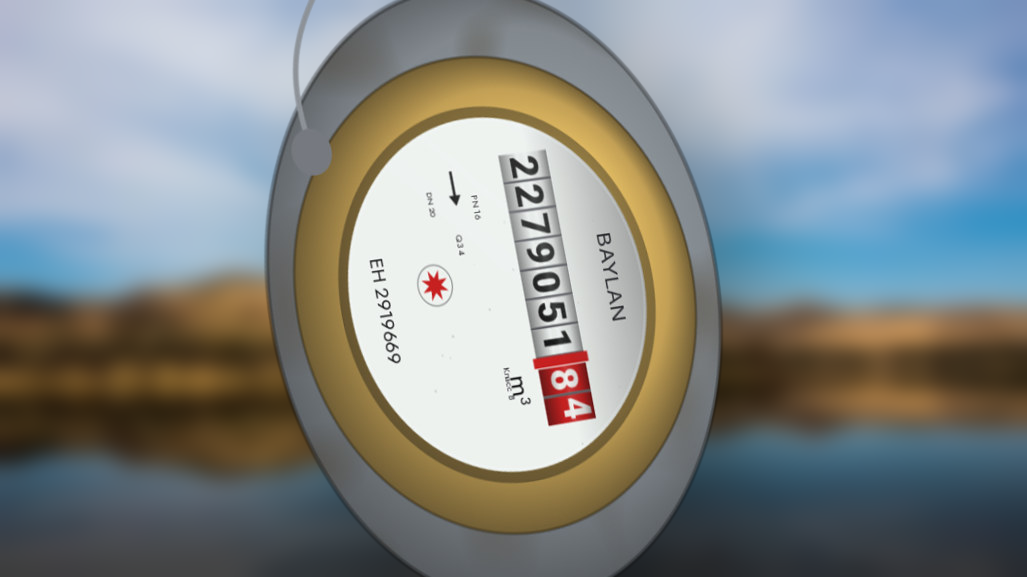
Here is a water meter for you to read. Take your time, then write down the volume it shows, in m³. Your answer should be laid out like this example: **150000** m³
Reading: **2279051.84** m³
